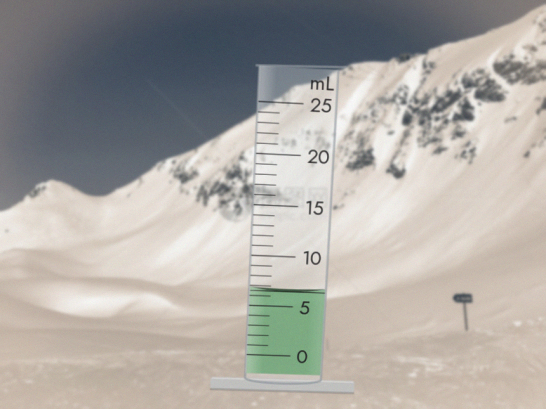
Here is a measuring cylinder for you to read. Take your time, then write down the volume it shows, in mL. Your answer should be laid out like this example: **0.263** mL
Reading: **6.5** mL
